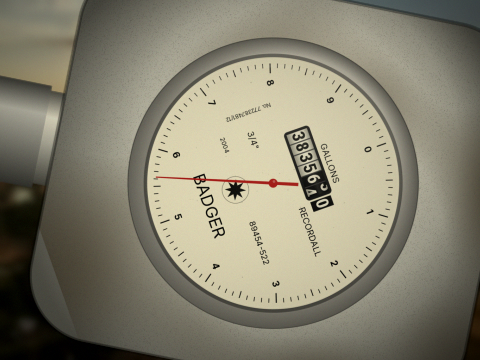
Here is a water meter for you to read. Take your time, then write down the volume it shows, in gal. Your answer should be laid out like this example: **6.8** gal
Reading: **3835635.6** gal
